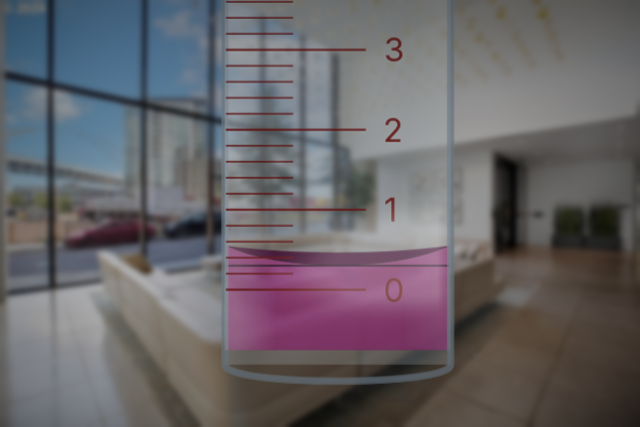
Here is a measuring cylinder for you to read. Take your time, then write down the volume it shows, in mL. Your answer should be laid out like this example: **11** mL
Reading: **0.3** mL
